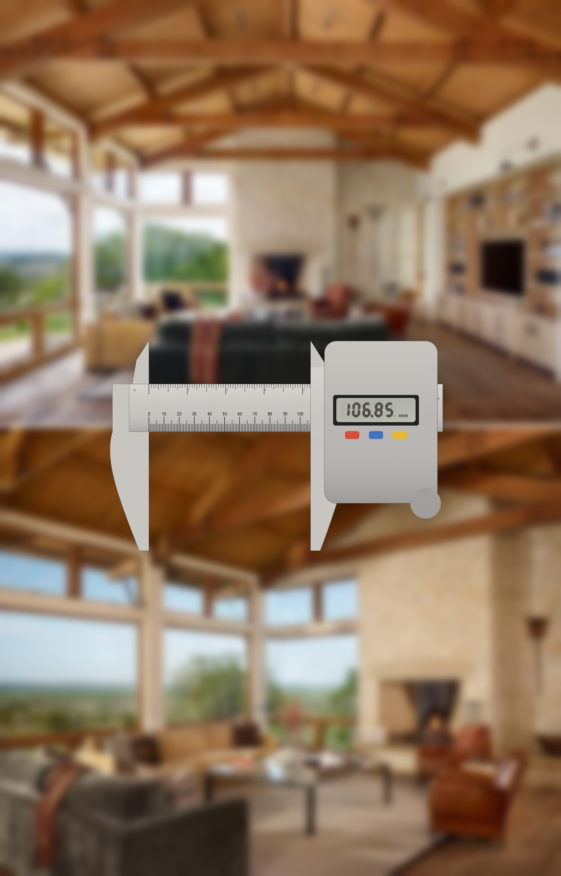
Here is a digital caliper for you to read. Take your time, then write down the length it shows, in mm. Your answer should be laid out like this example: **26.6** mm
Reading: **106.85** mm
